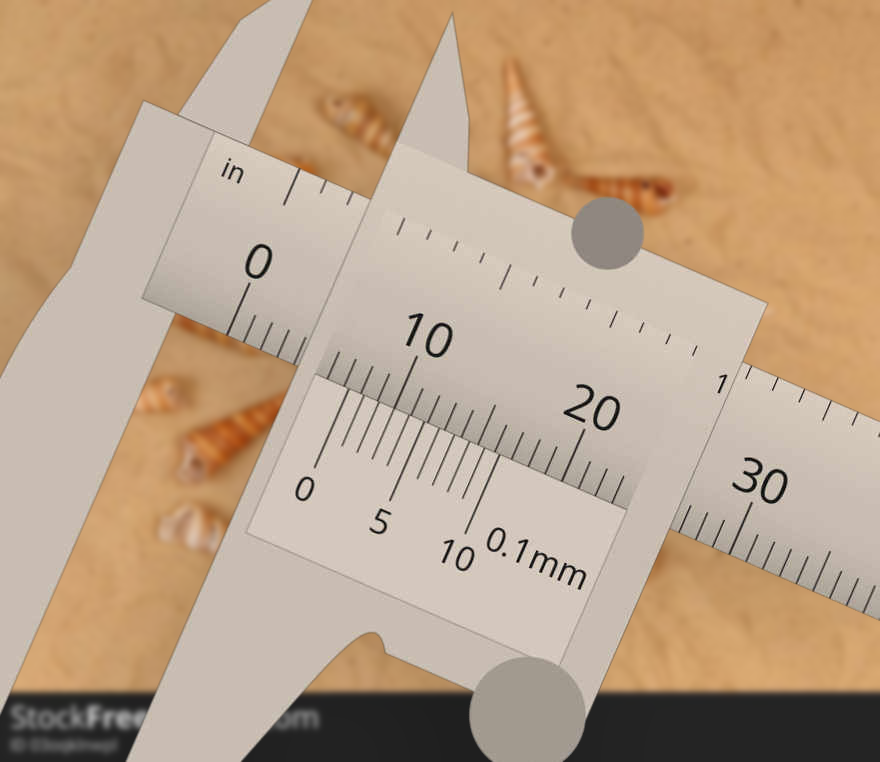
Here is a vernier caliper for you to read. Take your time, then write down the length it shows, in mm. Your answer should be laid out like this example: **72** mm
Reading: **7.3** mm
